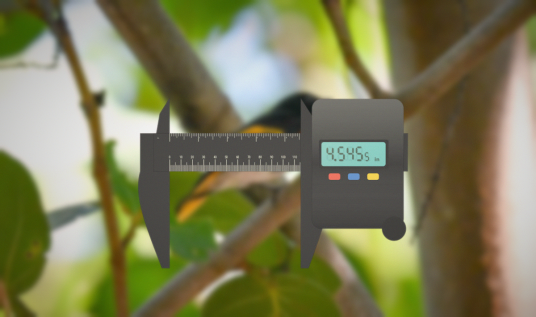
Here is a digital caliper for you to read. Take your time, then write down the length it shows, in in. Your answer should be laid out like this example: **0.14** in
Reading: **4.5455** in
